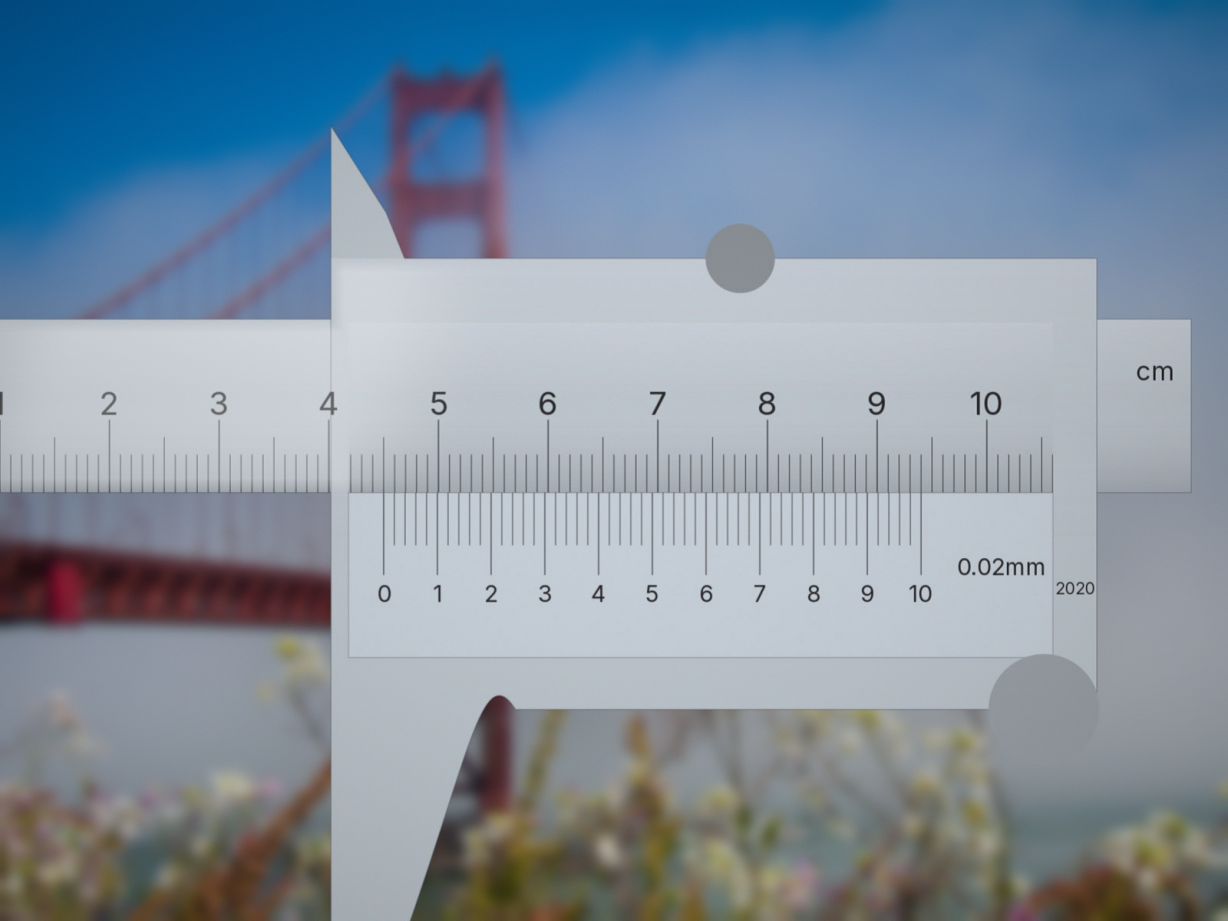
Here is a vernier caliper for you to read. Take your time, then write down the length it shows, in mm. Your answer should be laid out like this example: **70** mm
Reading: **45.0** mm
